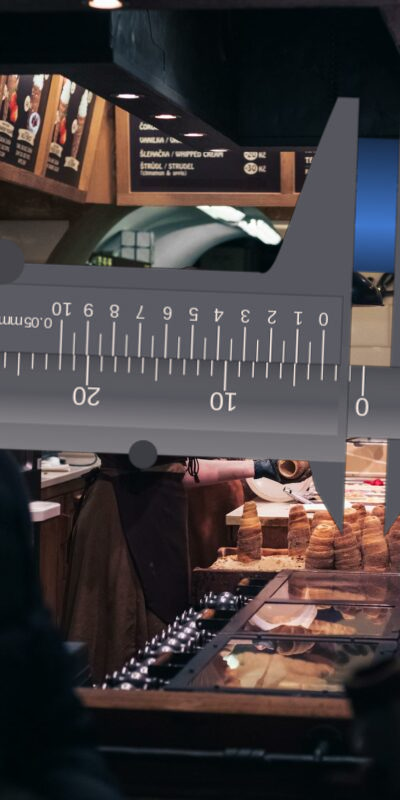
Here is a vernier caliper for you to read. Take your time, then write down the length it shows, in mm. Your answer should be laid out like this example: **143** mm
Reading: **3.0** mm
